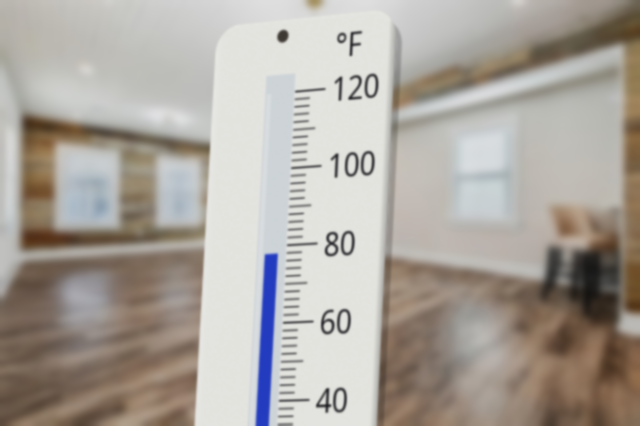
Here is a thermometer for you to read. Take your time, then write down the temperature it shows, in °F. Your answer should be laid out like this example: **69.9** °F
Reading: **78** °F
